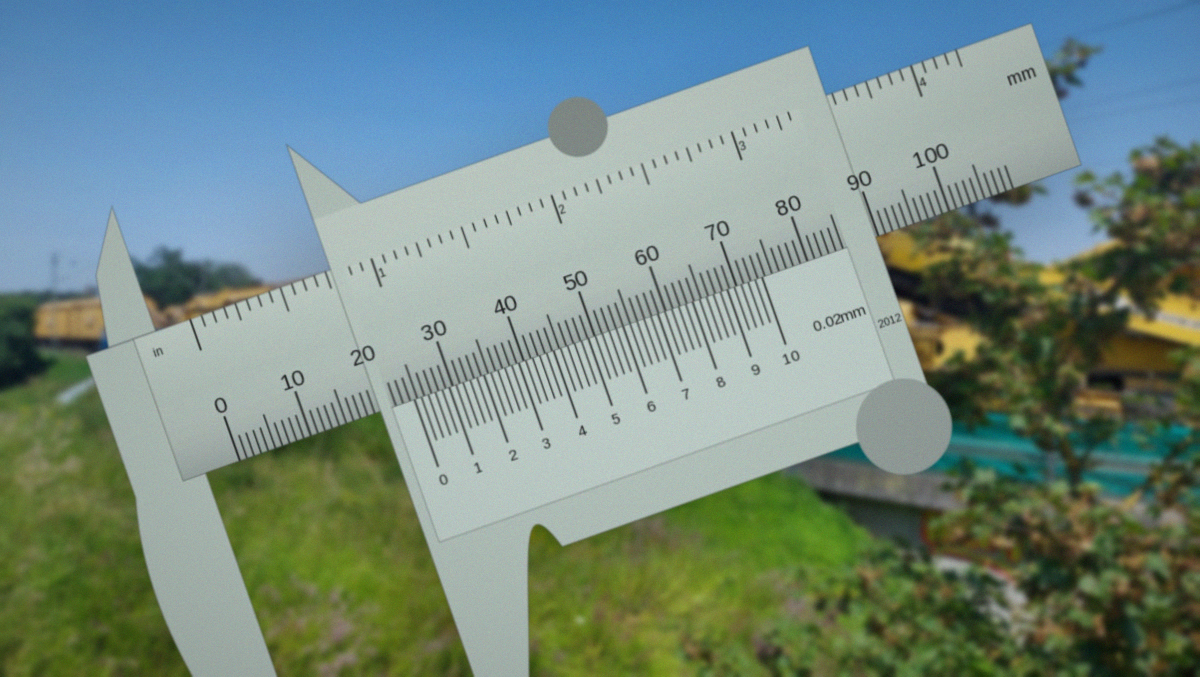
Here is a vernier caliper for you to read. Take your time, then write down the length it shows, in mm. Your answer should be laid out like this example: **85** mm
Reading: **24.6** mm
